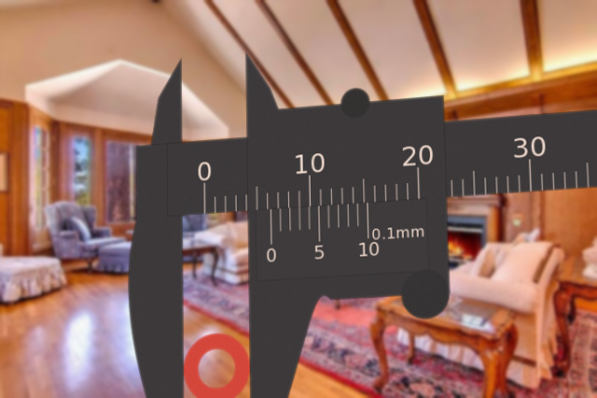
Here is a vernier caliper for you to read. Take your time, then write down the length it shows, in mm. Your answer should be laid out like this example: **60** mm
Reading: **6.3** mm
